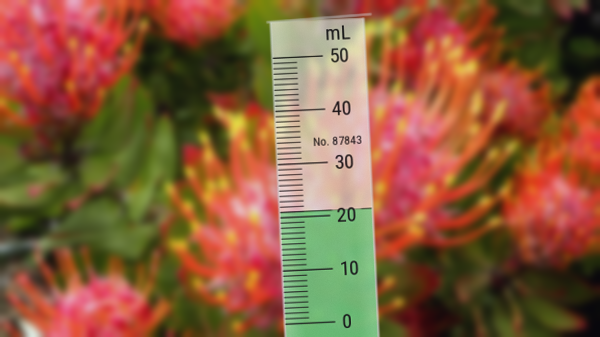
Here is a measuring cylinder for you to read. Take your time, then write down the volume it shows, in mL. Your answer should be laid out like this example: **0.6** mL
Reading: **21** mL
